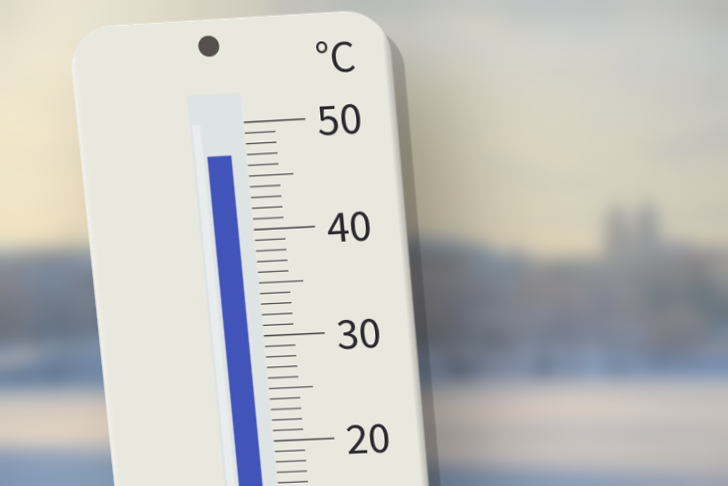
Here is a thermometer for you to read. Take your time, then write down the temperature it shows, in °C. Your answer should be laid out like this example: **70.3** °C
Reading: **47** °C
